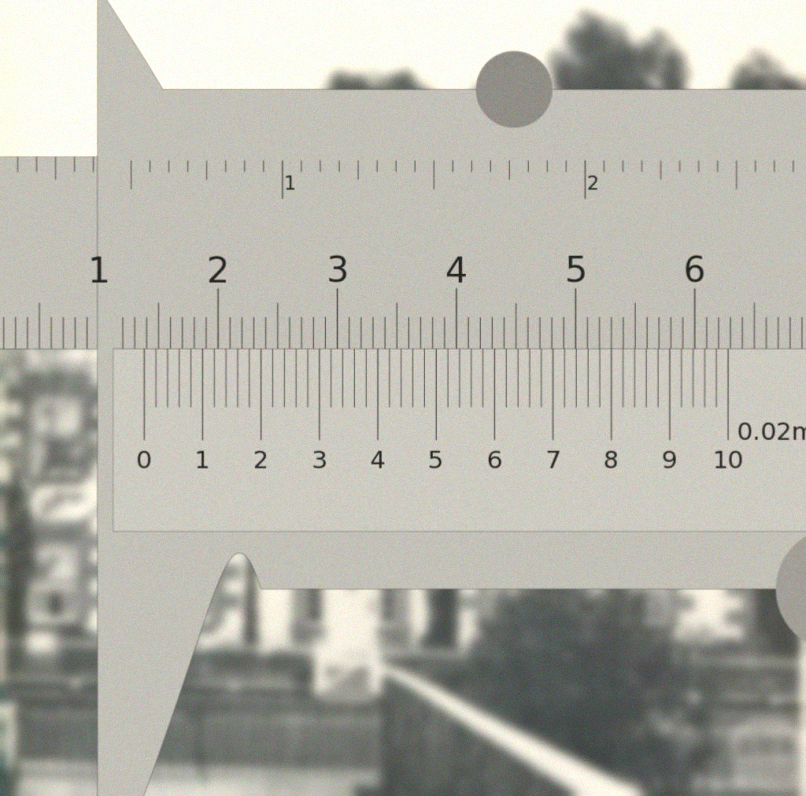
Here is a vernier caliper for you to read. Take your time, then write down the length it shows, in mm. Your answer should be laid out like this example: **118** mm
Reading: **13.8** mm
